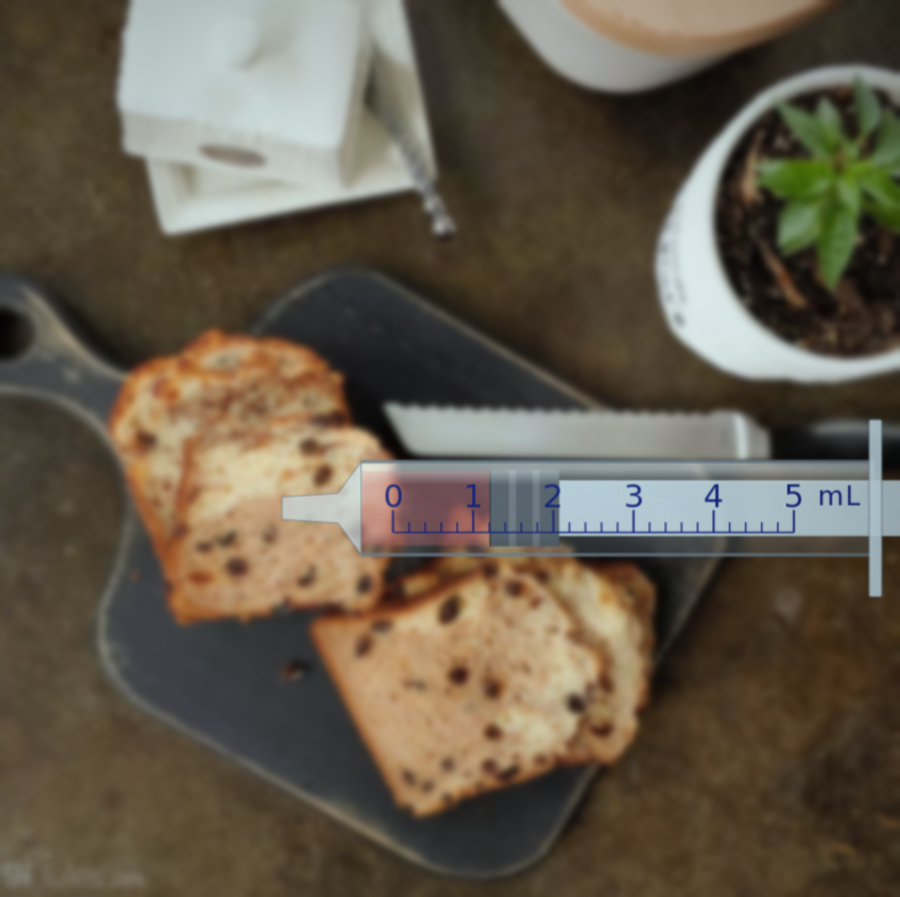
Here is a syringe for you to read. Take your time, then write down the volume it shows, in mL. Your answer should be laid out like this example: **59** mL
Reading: **1.2** mL
